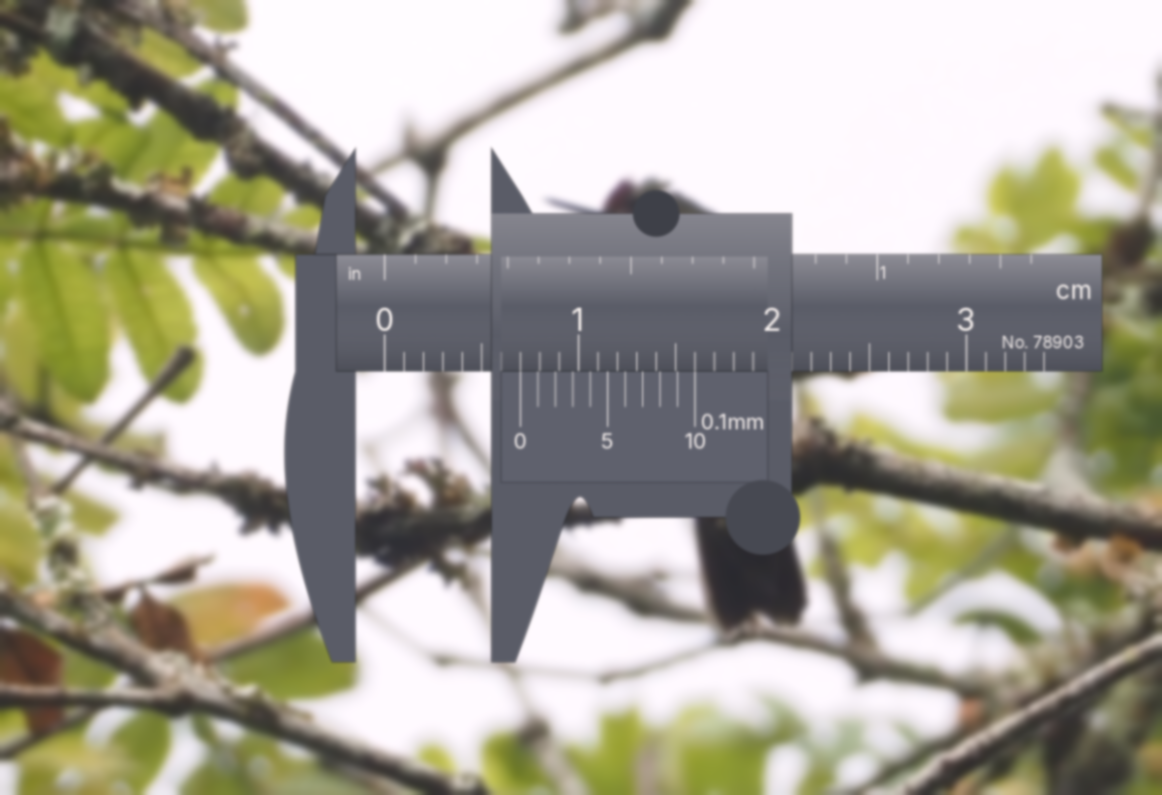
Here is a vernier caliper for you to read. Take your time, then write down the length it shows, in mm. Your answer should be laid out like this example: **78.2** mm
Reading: **7.0** mm
